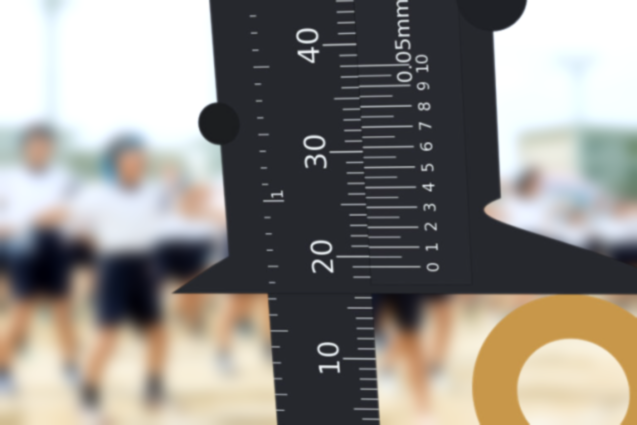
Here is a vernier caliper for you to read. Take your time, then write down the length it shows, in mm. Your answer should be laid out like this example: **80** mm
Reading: **19.0** mm
